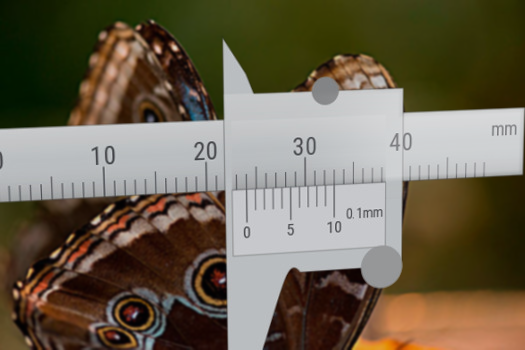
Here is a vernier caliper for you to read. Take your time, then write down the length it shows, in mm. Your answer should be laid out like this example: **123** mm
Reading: **24.0** mm
